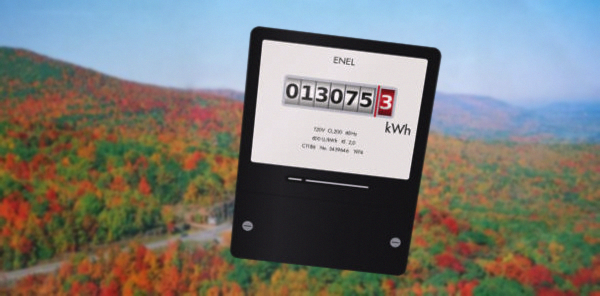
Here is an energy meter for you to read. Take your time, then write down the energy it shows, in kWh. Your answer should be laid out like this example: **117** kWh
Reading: **13075.3** kWh
